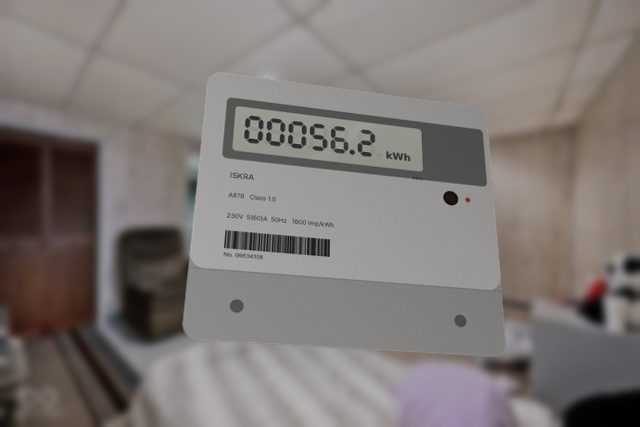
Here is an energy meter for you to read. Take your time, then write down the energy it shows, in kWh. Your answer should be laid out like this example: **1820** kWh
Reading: **56.2** kWh
